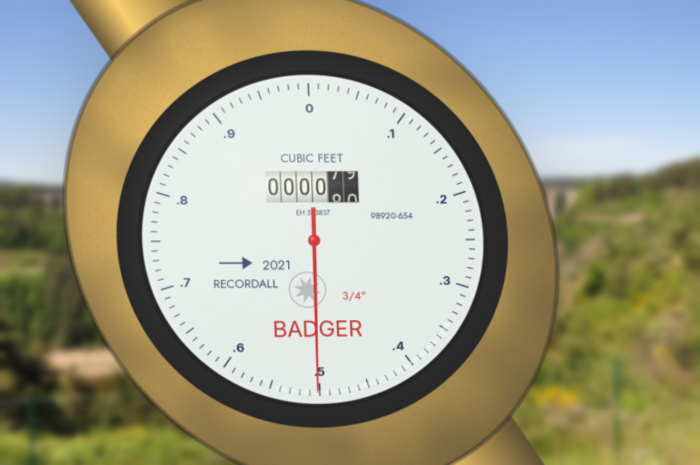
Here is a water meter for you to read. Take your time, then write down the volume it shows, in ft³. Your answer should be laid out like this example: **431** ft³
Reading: **79.50** ft³
